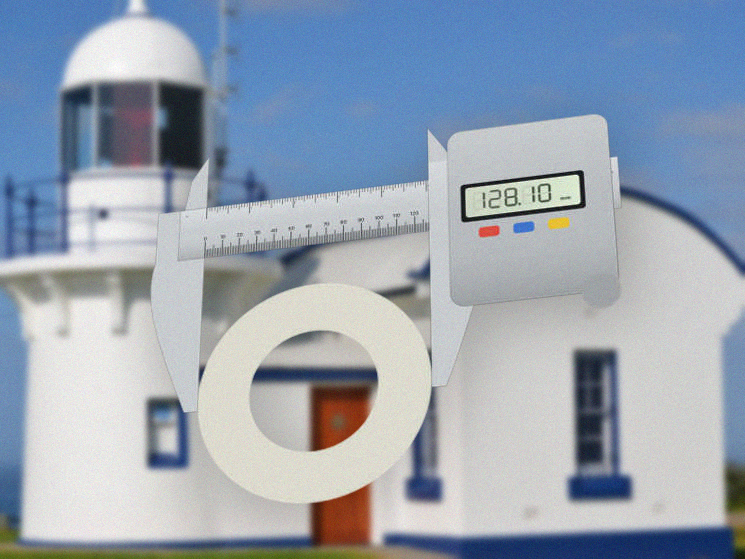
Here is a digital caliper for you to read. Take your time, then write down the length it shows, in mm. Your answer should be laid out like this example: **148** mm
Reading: **128.10** mm
